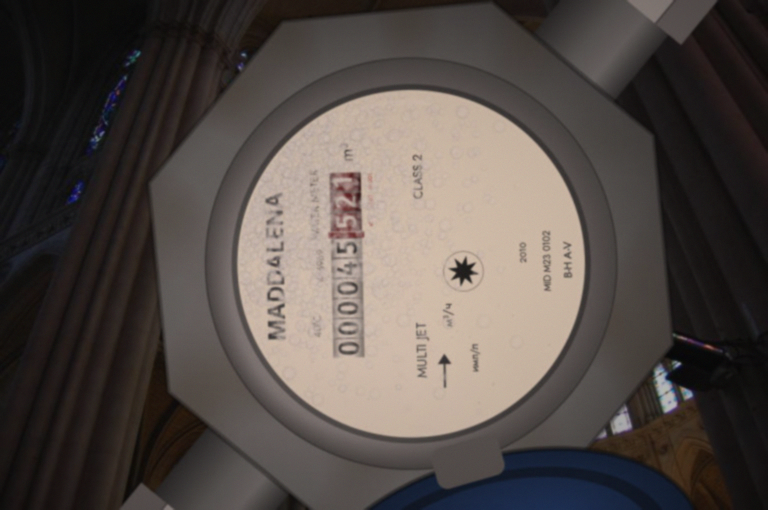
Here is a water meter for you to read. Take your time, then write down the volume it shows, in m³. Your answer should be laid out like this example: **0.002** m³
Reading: **45.521** m³
